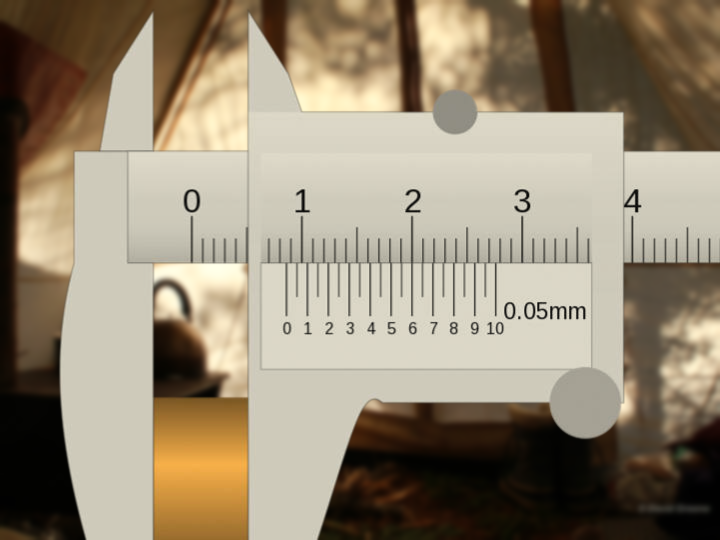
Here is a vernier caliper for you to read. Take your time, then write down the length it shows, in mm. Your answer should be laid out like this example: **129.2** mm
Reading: **8.6** mm
